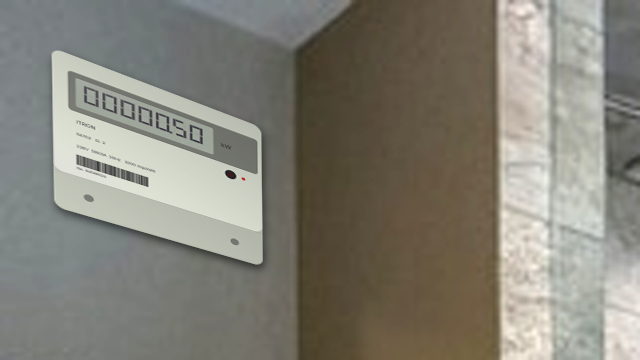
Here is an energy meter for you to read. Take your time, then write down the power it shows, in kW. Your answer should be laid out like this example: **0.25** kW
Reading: **0.50** kW
